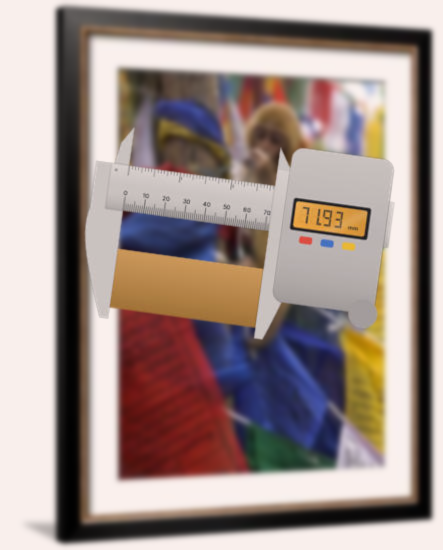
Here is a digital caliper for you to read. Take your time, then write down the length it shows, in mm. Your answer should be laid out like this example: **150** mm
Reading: **71.93** mm
